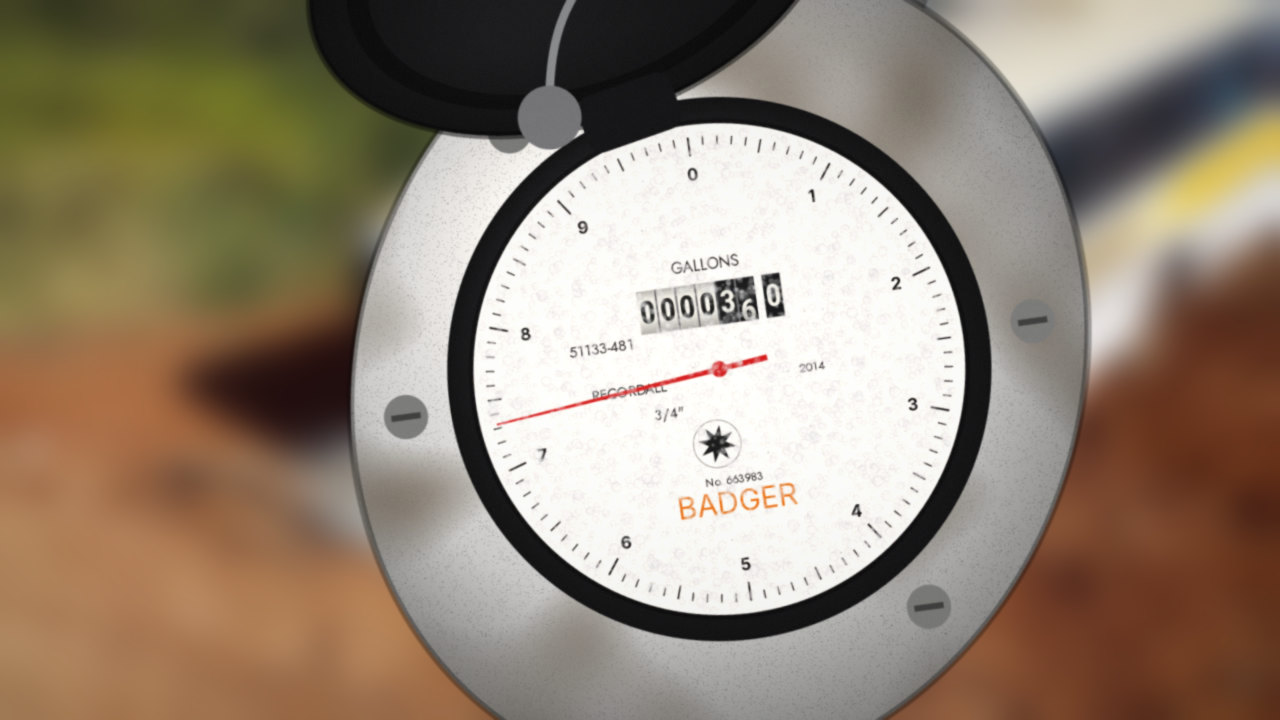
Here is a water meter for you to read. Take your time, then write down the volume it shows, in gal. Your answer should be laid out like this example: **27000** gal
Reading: **357.3** gal
